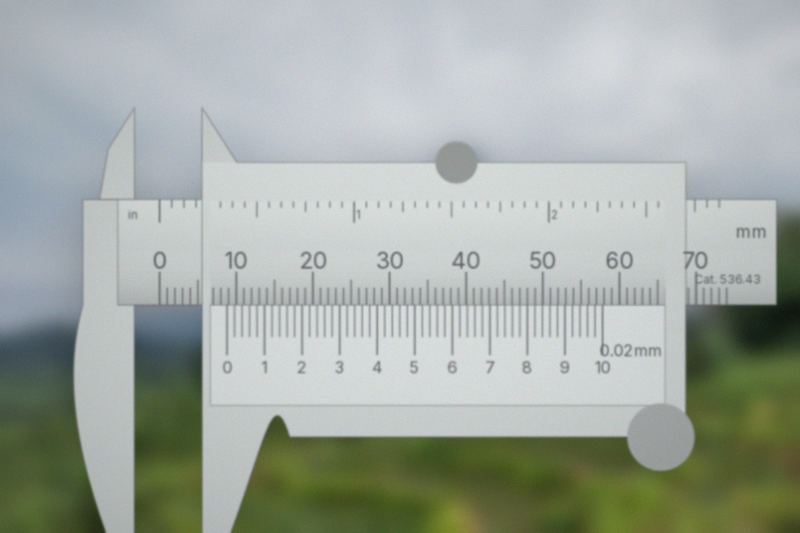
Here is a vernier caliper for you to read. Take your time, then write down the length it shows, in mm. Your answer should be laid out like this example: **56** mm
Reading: **8.8** mm
